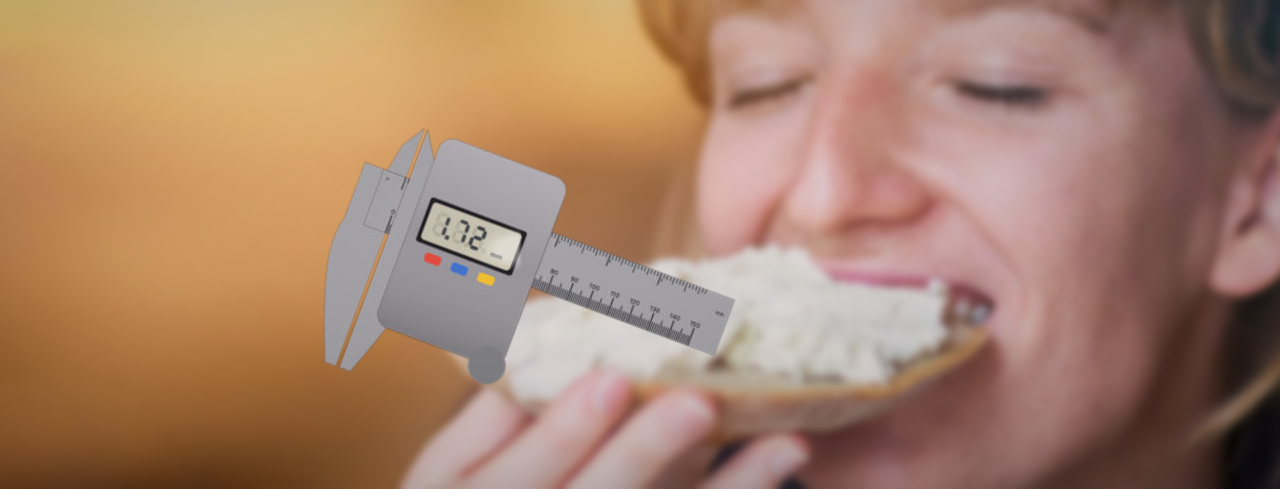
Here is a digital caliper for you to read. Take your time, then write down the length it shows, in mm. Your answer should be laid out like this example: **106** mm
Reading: **1.72** mm
